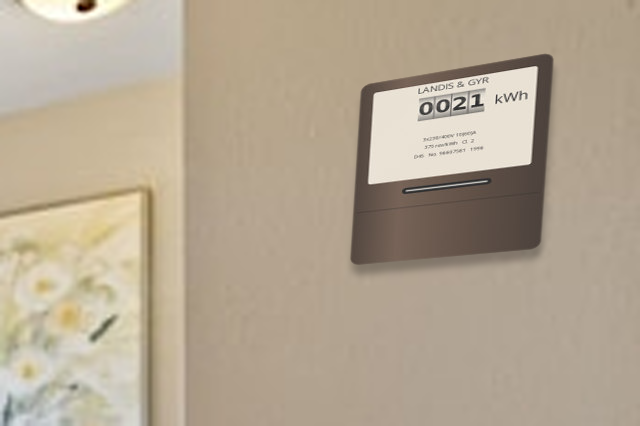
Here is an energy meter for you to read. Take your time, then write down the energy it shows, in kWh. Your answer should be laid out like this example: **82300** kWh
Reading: **21** kWh
